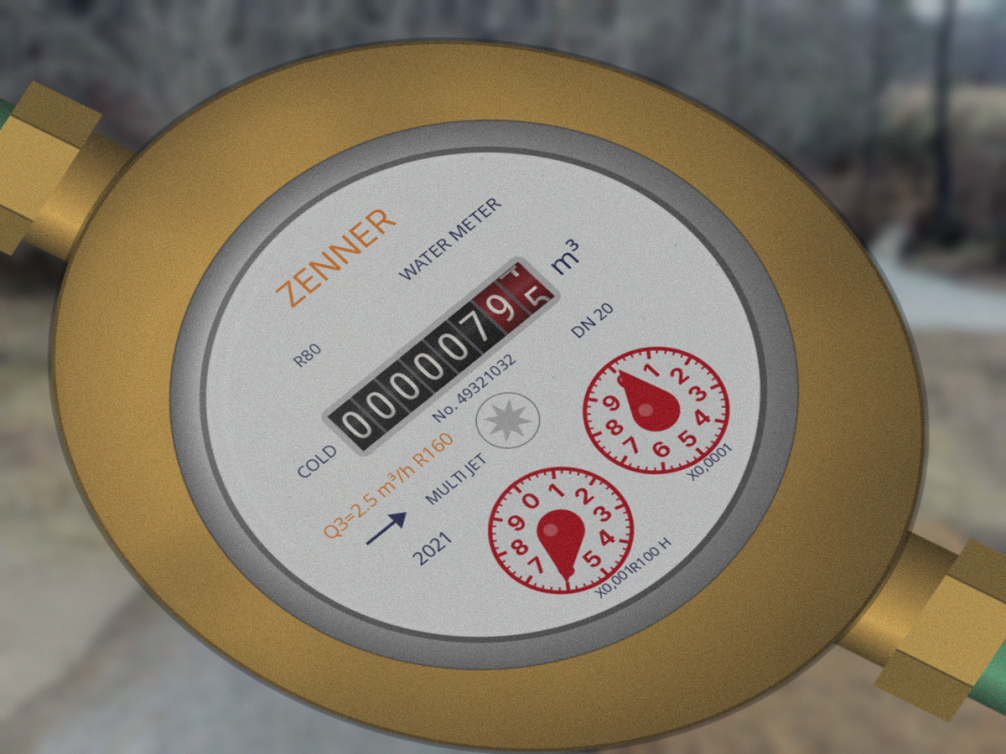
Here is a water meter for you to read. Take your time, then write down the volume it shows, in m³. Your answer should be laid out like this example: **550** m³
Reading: **7.9460** m³
